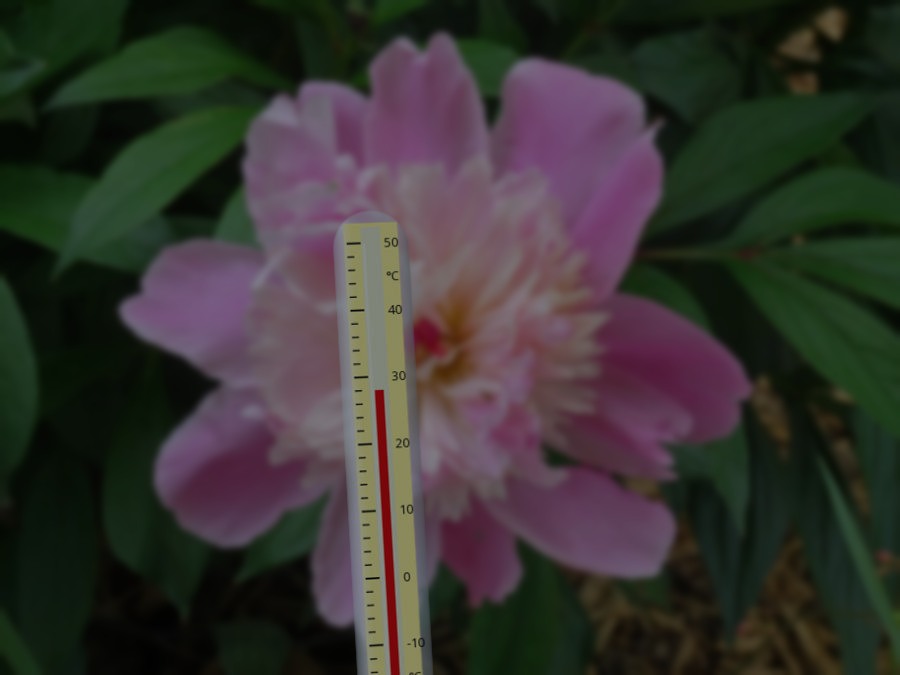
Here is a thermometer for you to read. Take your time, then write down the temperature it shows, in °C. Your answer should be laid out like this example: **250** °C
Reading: **28** °C
